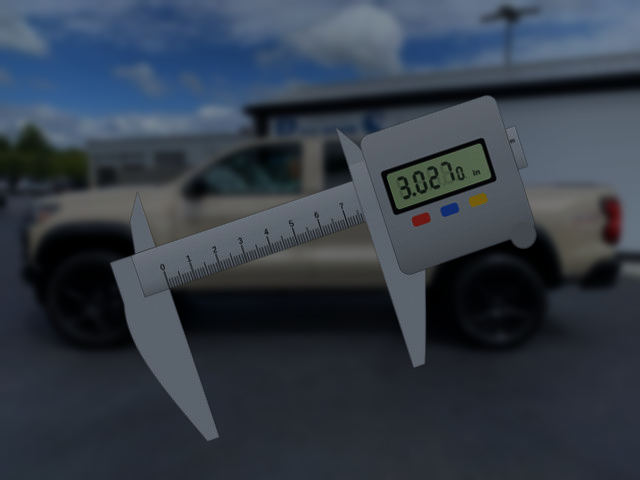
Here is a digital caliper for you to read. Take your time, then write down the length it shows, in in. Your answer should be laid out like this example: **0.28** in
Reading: **3.0270** in
